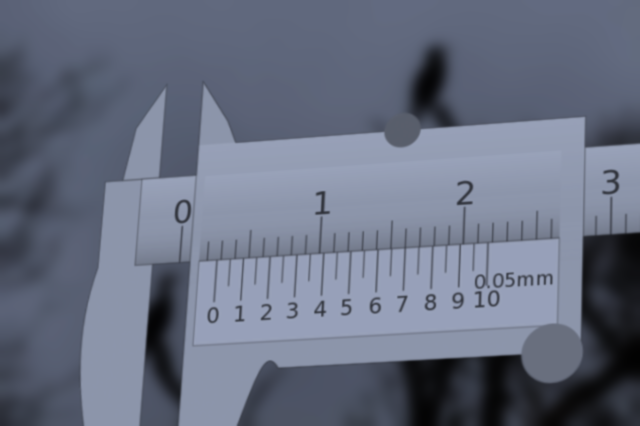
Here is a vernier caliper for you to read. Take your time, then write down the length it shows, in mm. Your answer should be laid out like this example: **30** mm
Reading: **2.7** mm
